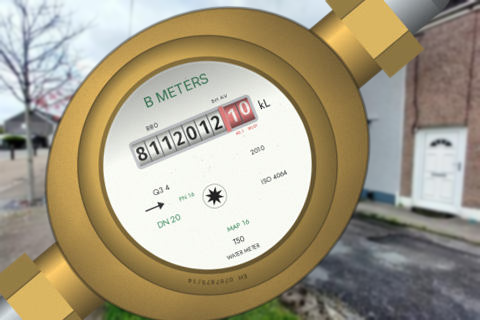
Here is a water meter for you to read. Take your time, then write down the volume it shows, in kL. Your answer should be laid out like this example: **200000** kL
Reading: **8112012.10** kL
